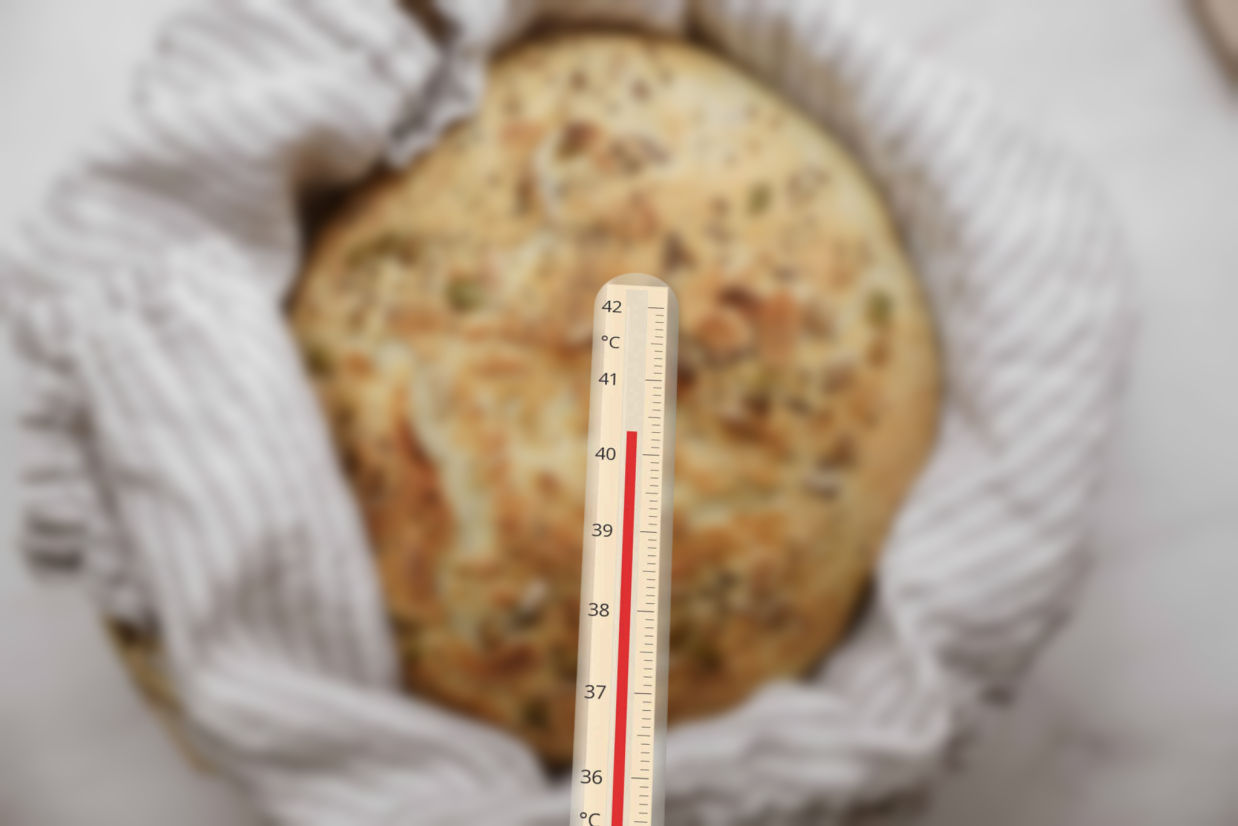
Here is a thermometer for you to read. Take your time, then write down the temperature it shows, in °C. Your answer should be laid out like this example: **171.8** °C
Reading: **40.3** °C
